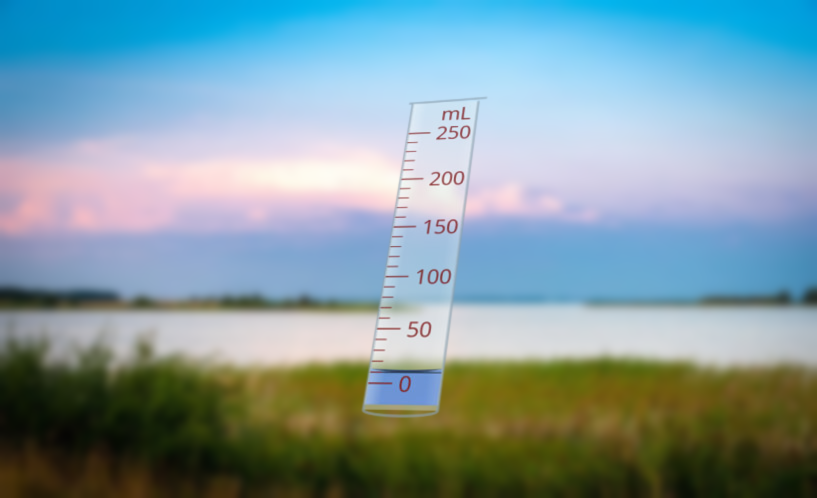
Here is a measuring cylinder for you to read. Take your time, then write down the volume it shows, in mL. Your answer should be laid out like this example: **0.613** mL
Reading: **10** mL
